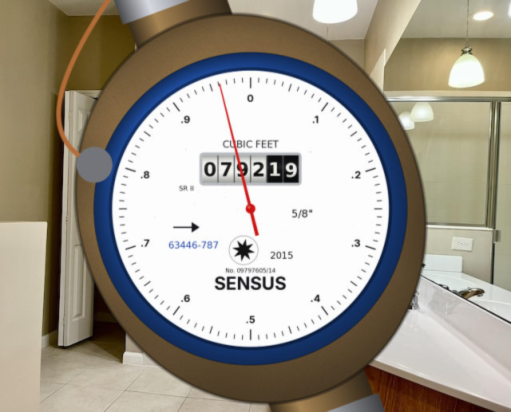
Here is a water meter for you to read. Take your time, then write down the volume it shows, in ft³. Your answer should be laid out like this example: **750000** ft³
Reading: **79218.96** ft³
